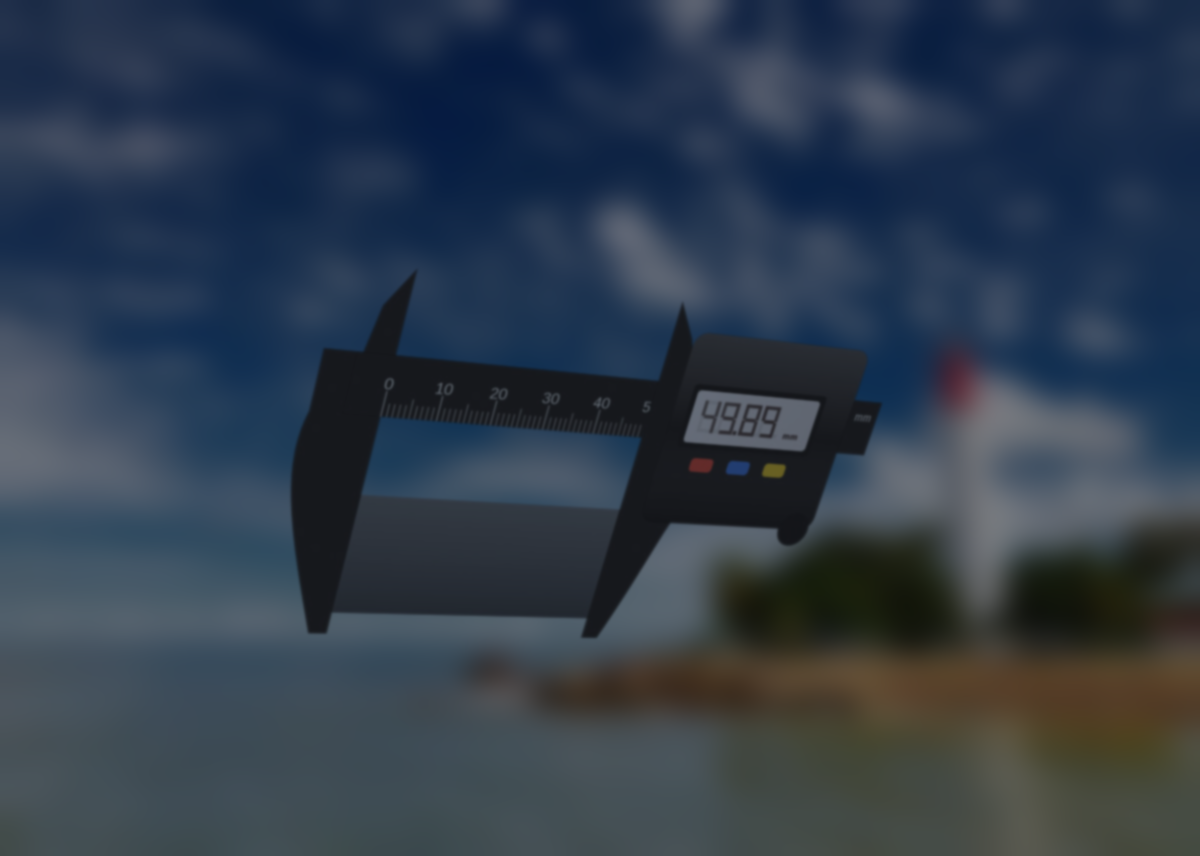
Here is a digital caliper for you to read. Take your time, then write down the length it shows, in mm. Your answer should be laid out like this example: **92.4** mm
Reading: **49.89** mm
